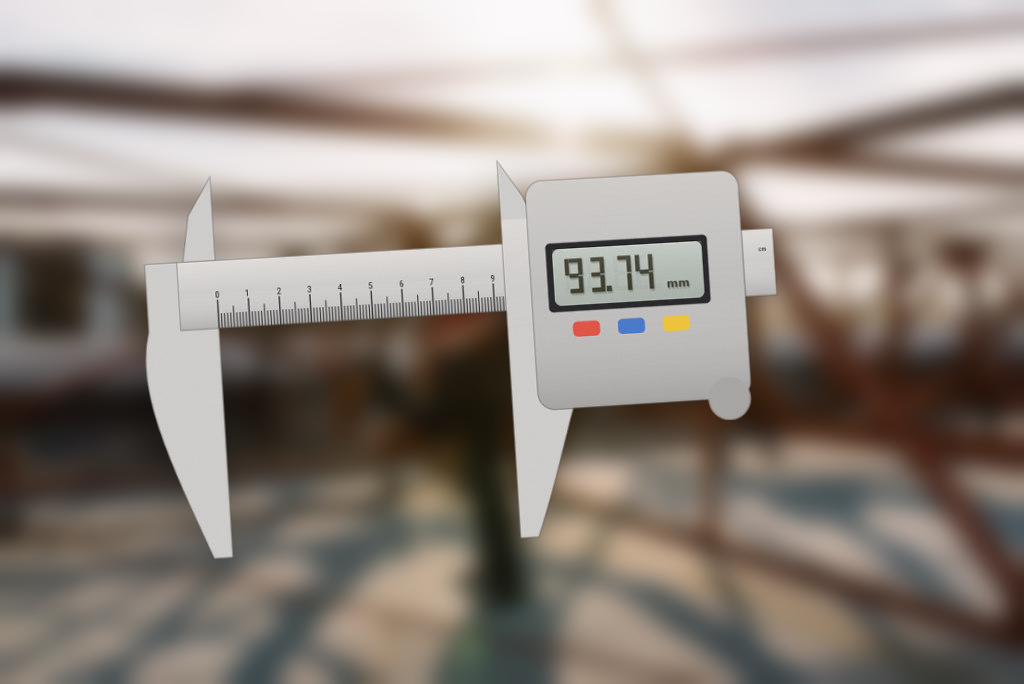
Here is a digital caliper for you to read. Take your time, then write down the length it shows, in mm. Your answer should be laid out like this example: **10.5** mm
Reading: **93.74** mm
